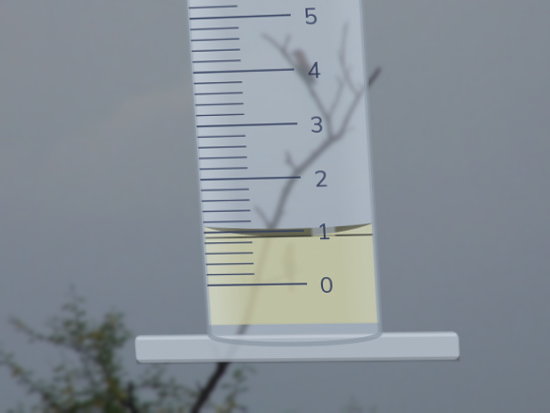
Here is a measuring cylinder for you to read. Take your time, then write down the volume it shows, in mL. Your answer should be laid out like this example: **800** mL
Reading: **0.9** mL
